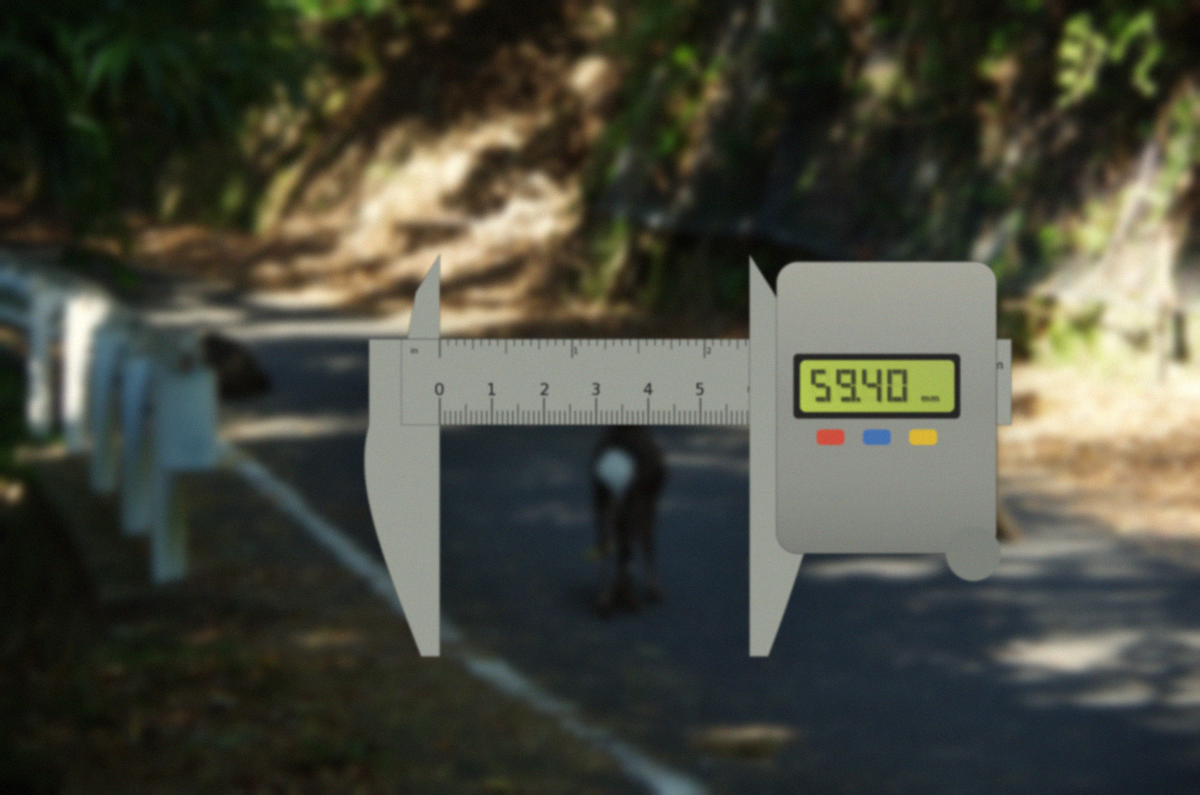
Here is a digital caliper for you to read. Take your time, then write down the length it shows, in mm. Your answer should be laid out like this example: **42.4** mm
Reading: **59.40** mm
